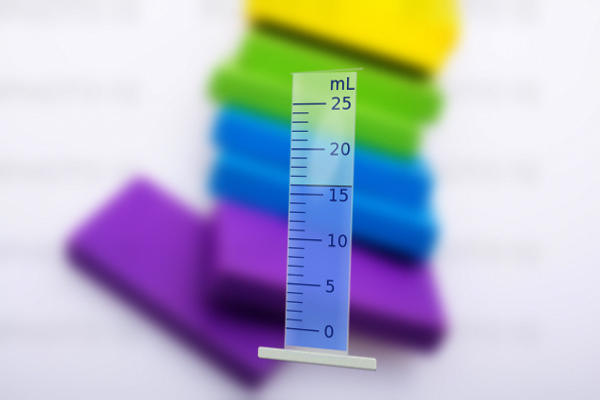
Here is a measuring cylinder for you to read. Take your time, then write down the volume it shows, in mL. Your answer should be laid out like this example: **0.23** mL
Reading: **16** mL
